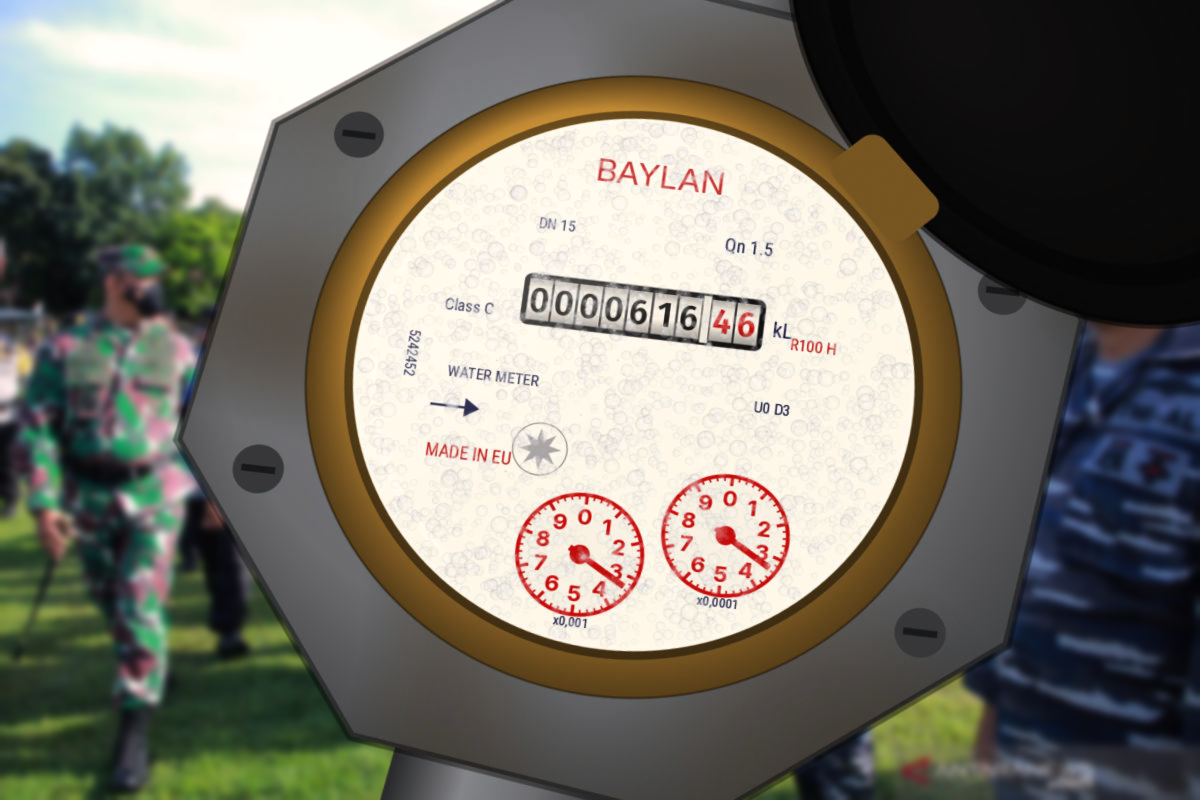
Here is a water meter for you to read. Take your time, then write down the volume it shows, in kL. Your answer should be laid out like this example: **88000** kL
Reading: **616.4633** kL
